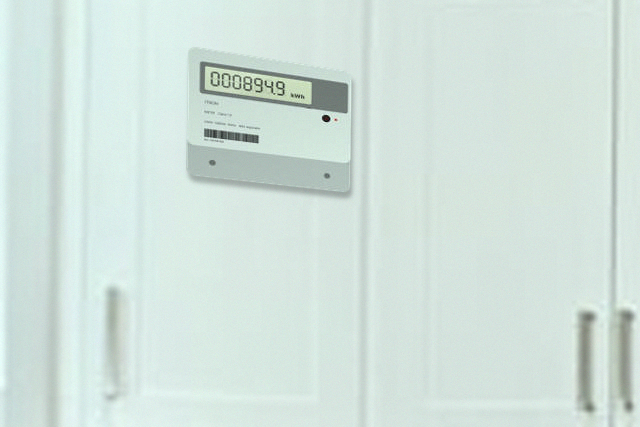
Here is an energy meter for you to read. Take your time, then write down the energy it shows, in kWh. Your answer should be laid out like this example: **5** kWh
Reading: **894.9** kWh
